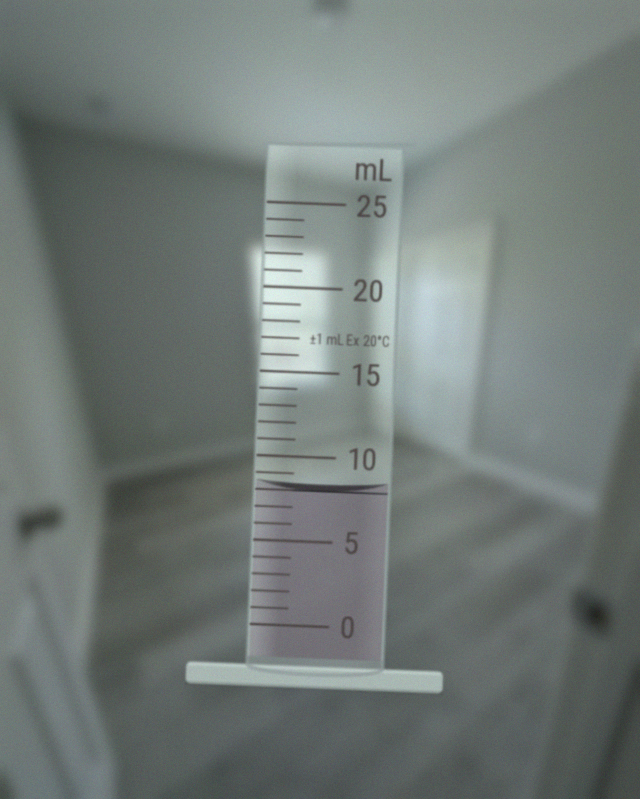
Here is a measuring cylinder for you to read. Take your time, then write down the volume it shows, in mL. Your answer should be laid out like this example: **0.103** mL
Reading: **8** mL
